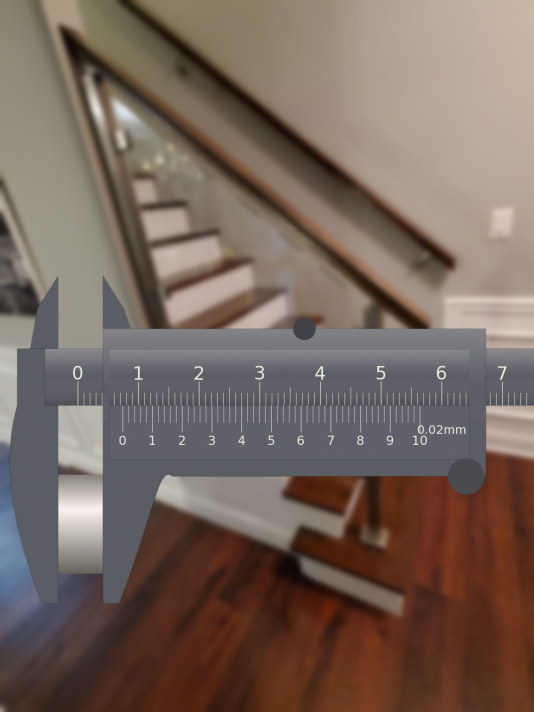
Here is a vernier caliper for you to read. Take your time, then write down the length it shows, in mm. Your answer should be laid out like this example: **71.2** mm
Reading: **7.4** mm
